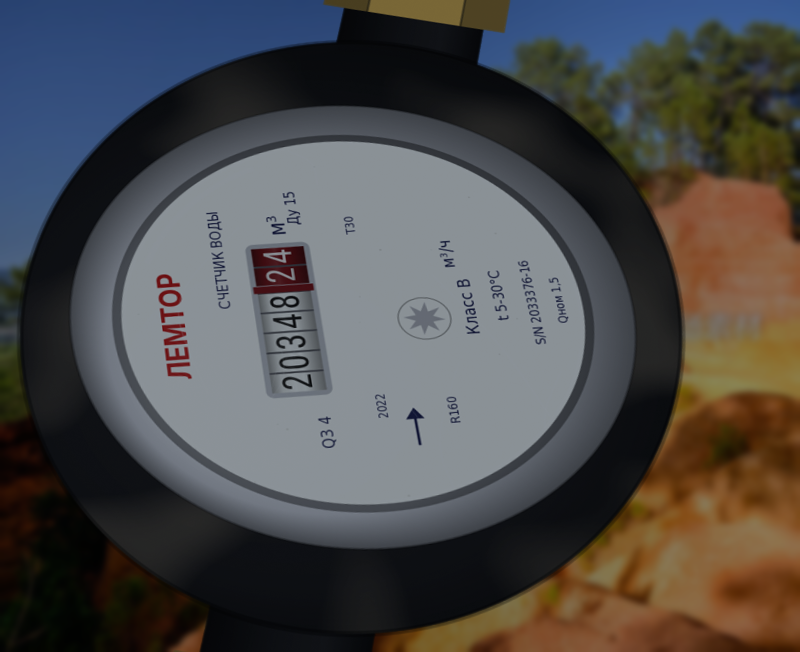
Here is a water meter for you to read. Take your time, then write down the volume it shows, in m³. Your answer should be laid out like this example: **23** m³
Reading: **20348.24** m³
